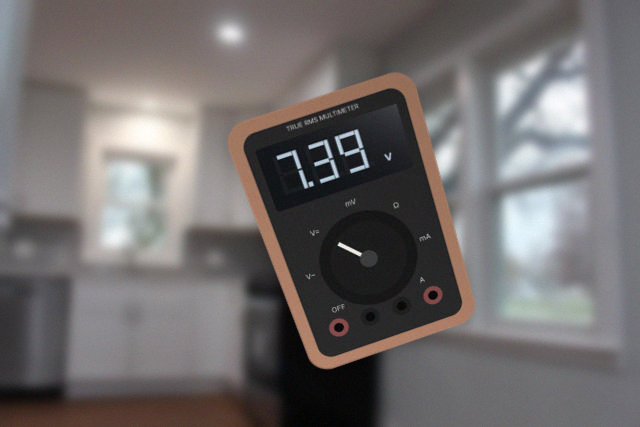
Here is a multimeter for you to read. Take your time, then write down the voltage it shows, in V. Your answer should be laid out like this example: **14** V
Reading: **7.39** V
